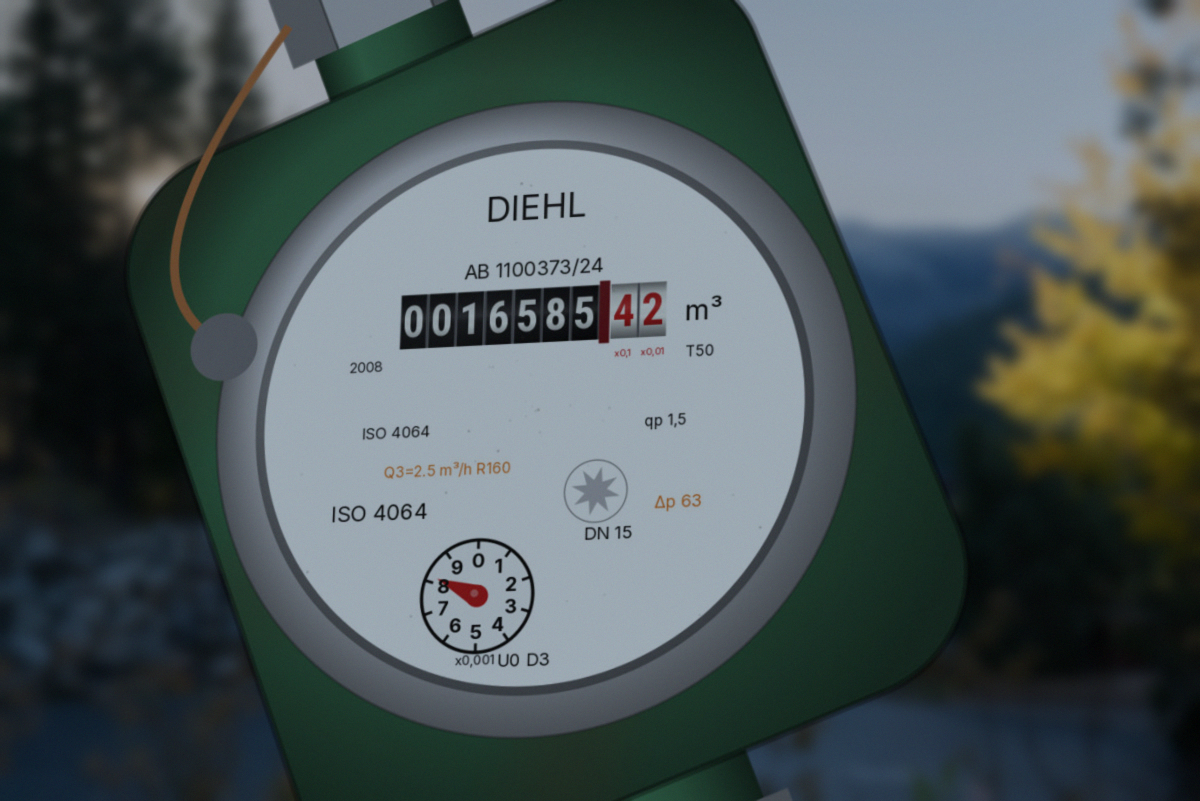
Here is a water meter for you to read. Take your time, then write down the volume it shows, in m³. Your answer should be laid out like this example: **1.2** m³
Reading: **16585.428** m³
